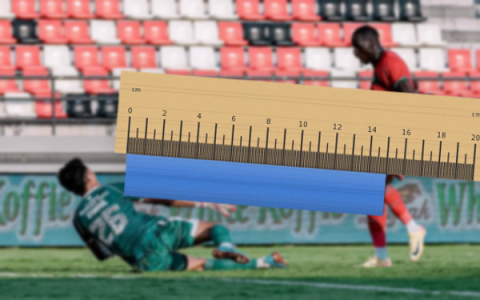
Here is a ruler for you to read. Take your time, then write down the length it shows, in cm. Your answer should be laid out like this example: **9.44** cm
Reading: **15** cm
